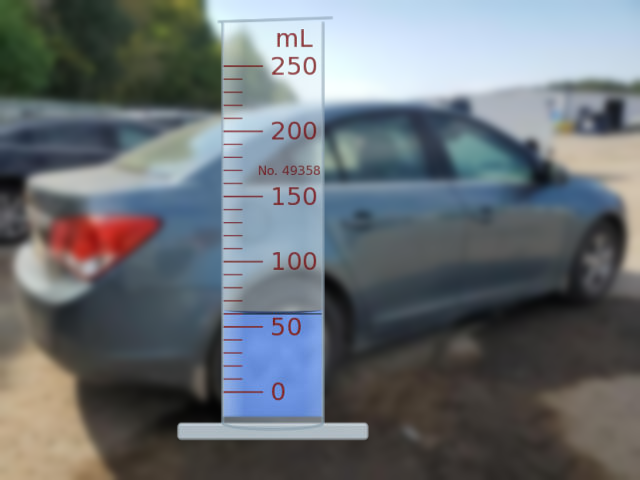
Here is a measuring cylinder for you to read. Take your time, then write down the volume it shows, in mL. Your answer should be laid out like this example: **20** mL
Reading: **60** mL
